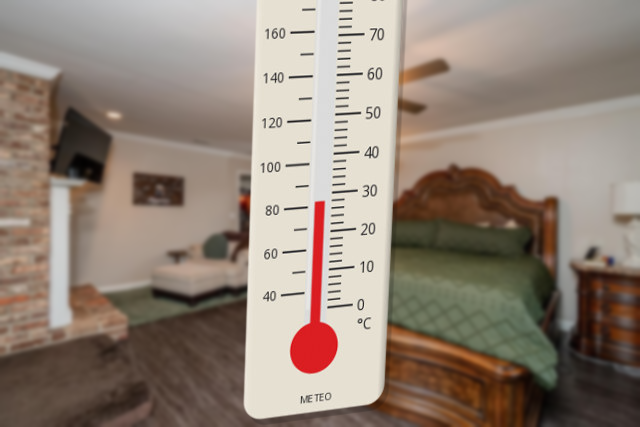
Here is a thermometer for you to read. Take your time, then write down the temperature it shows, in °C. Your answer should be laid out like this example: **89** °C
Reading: **28** °C
